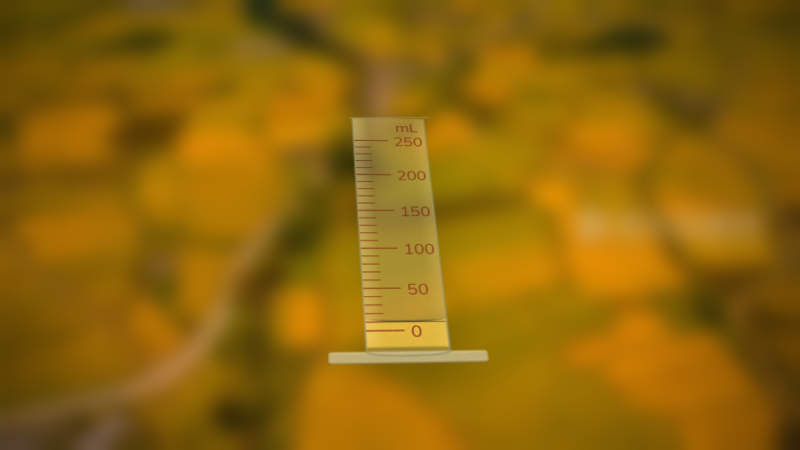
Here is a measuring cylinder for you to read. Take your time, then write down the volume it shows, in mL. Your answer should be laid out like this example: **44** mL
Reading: **10** mL
